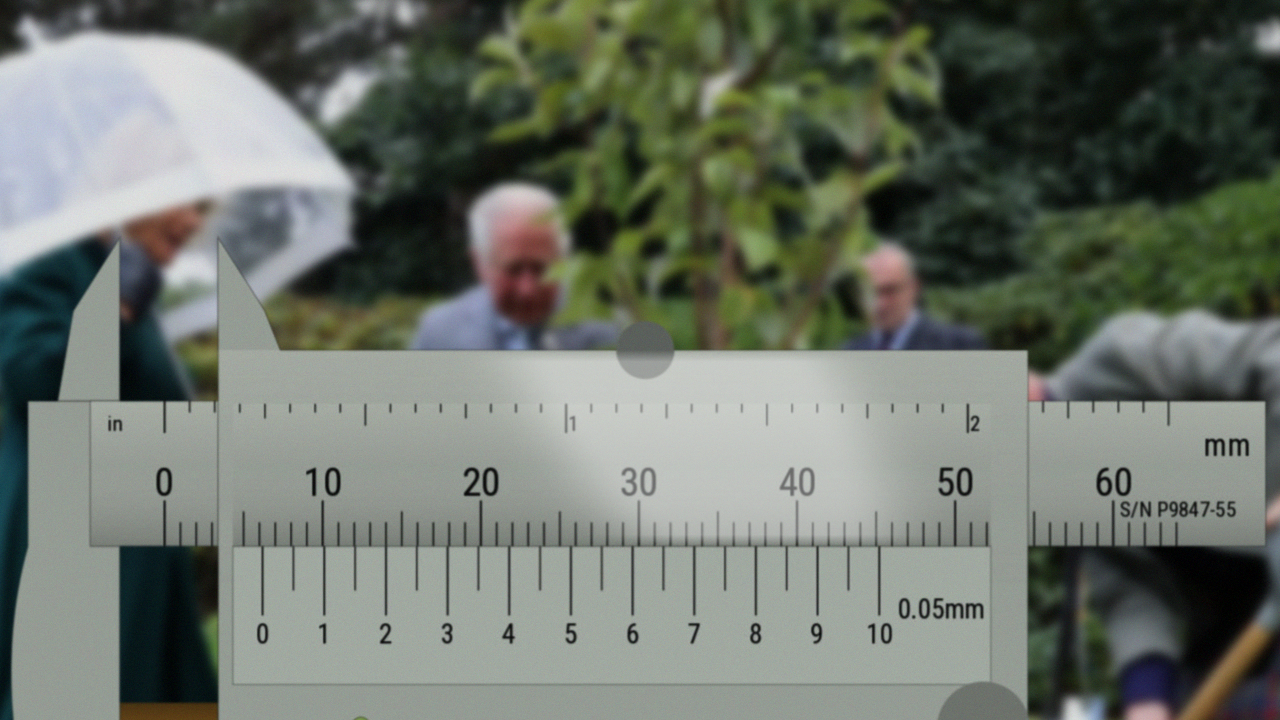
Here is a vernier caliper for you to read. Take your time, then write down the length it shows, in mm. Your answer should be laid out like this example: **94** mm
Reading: **6.2** mm
